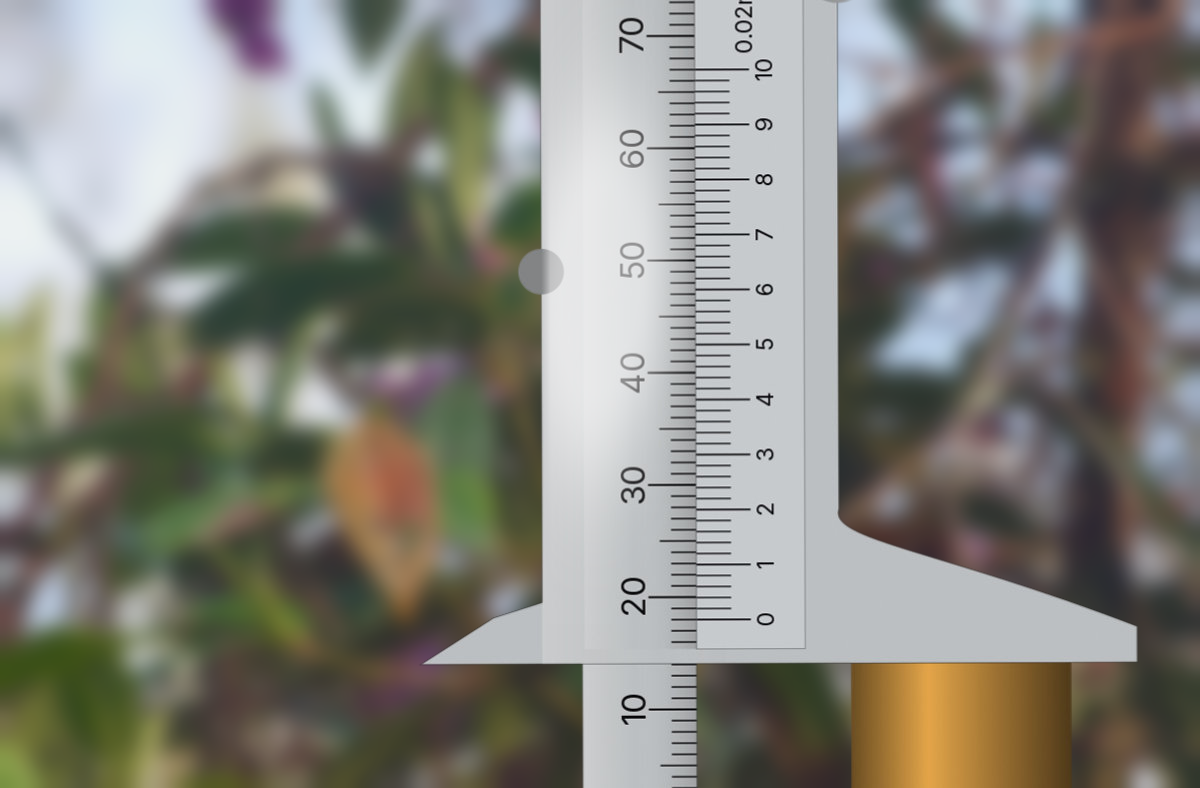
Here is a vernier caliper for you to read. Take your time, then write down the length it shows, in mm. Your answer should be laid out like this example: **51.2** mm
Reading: **18.0** mm
